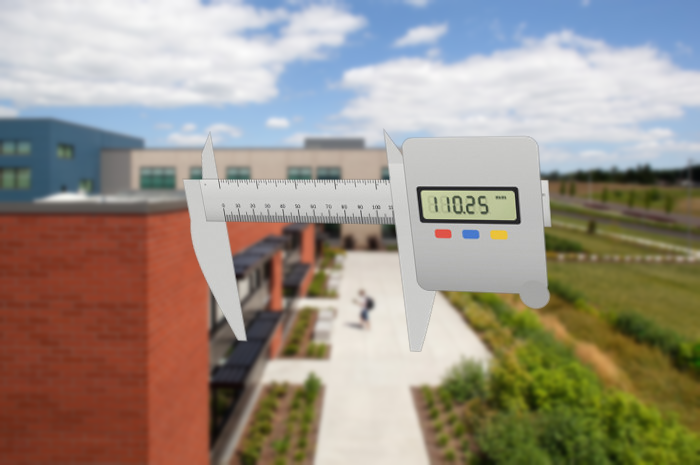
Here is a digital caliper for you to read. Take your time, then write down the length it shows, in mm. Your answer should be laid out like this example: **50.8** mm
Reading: **110.25** mm
